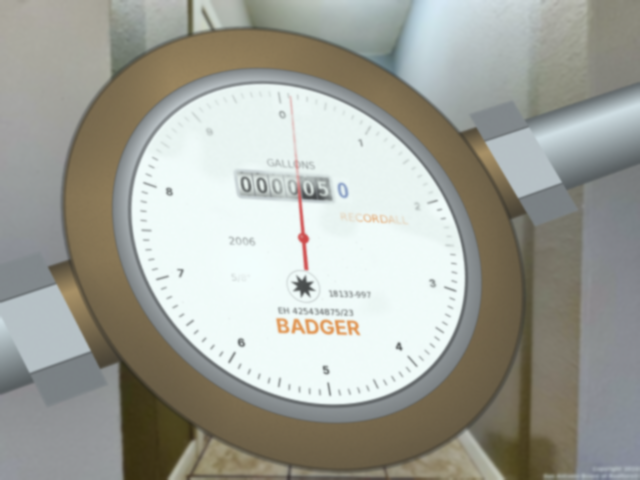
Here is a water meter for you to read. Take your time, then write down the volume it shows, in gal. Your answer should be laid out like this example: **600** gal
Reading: **50.1** gal
